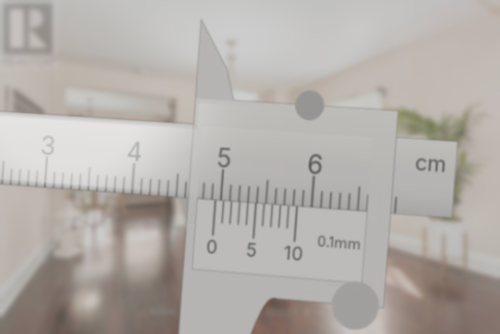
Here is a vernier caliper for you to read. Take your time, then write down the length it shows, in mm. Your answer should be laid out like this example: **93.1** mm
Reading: **49.4** mm
